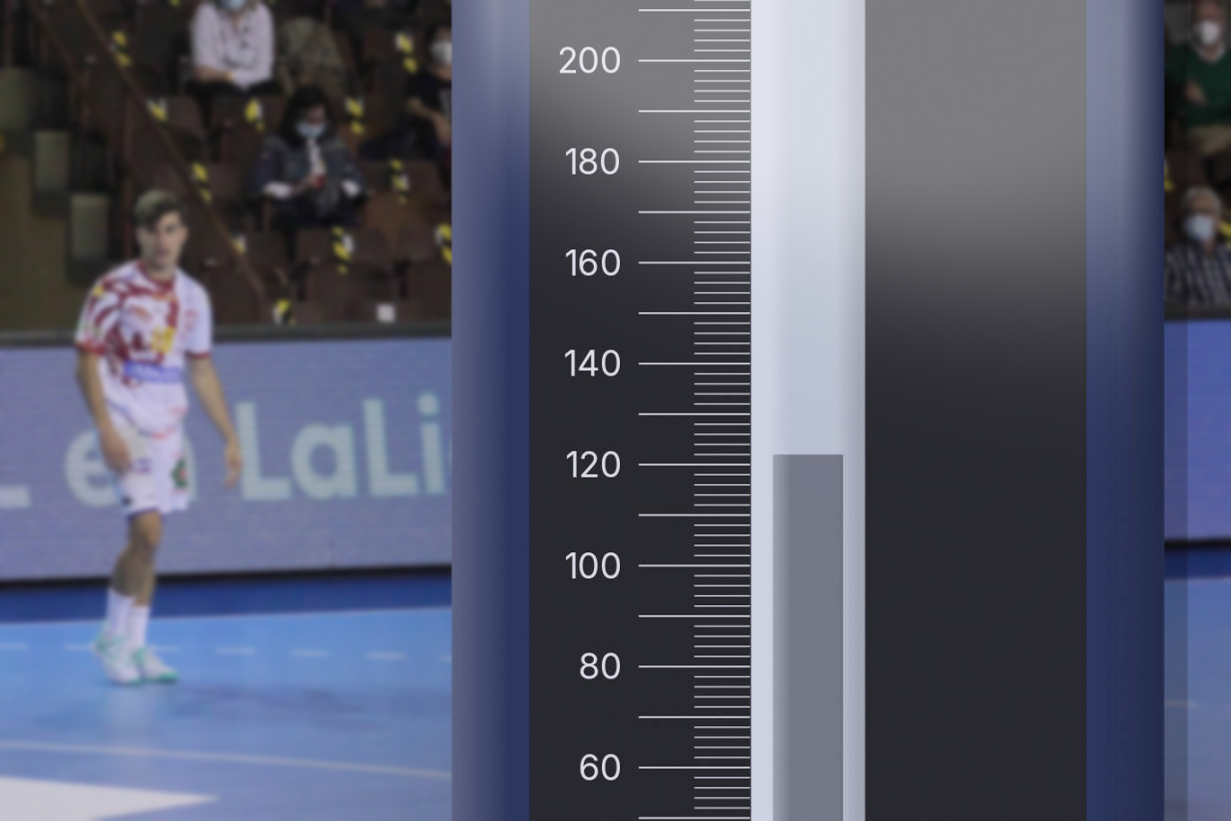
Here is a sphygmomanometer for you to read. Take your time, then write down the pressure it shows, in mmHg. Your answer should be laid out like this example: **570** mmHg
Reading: **122** mmHg
